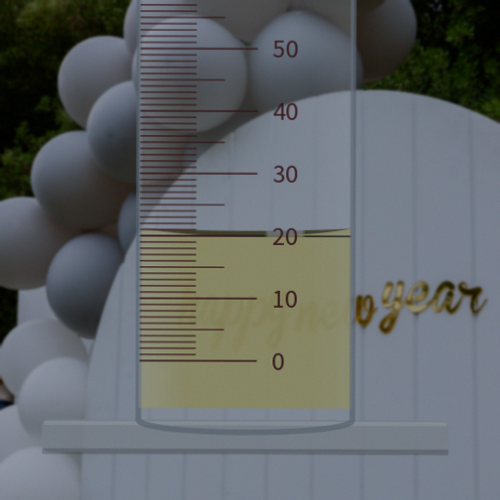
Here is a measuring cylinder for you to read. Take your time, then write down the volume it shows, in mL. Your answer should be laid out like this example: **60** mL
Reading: **20** mL
